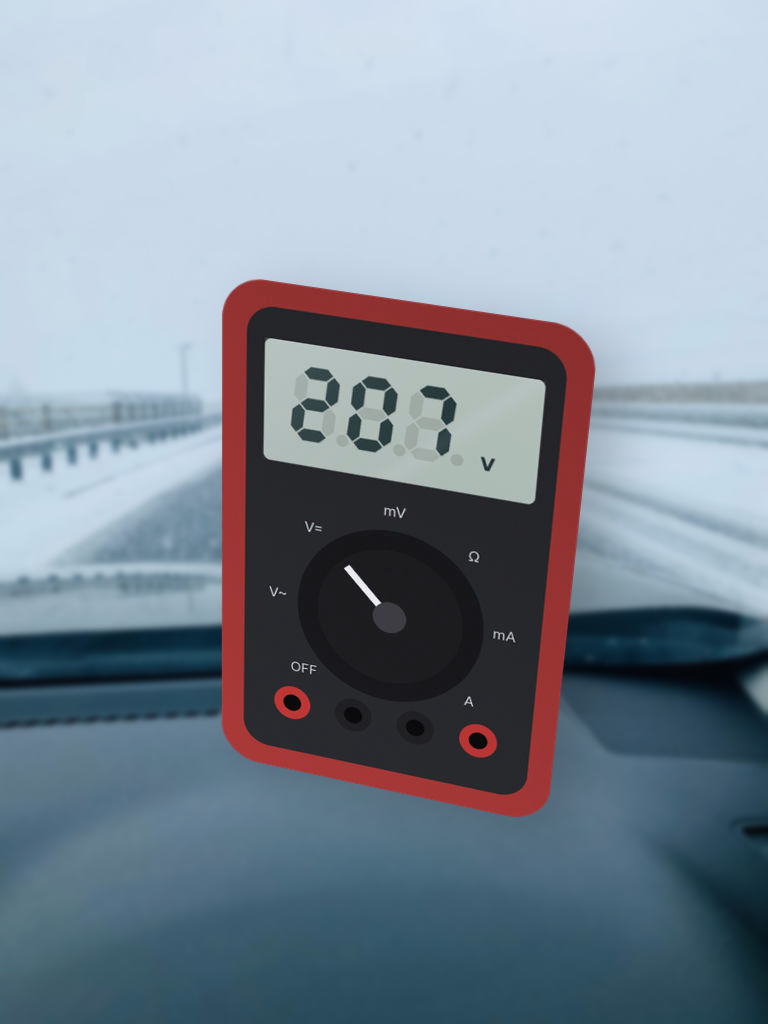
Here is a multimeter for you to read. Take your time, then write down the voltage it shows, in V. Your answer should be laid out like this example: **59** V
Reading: **207** V
